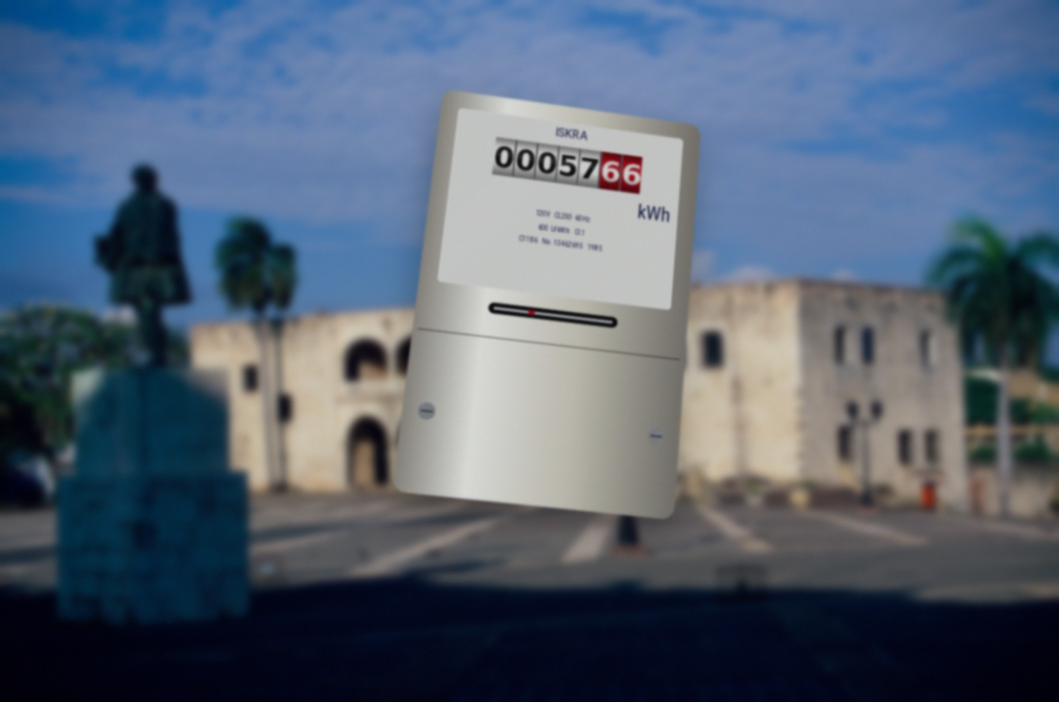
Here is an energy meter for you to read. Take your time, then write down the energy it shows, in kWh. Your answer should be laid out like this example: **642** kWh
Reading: **57.66** kWh
